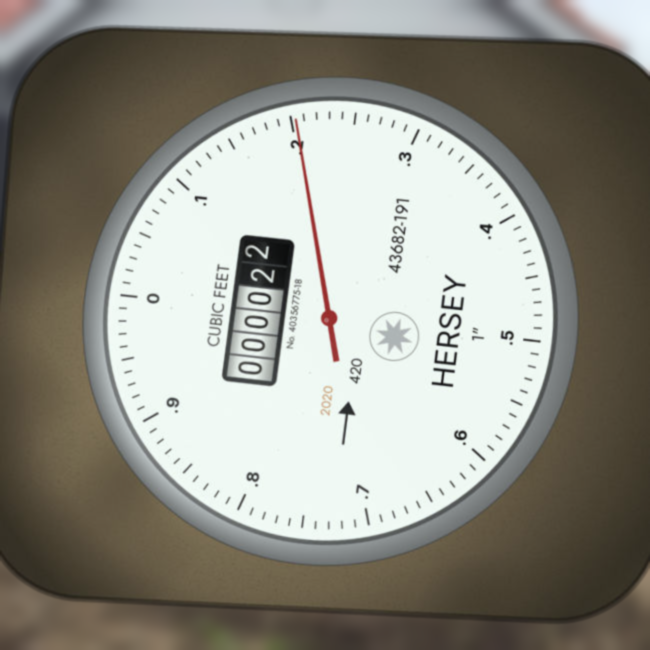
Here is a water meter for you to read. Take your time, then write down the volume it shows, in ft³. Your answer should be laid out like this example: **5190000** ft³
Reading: **22.20** ft³
